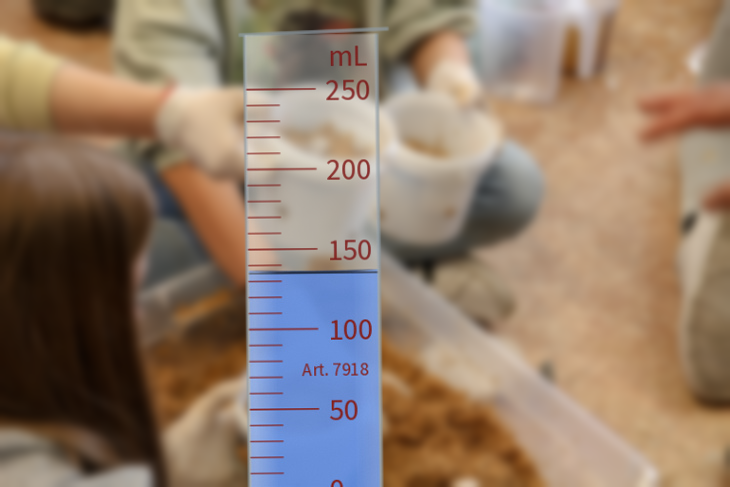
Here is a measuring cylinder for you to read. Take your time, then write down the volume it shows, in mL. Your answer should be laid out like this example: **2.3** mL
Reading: **135** mL
